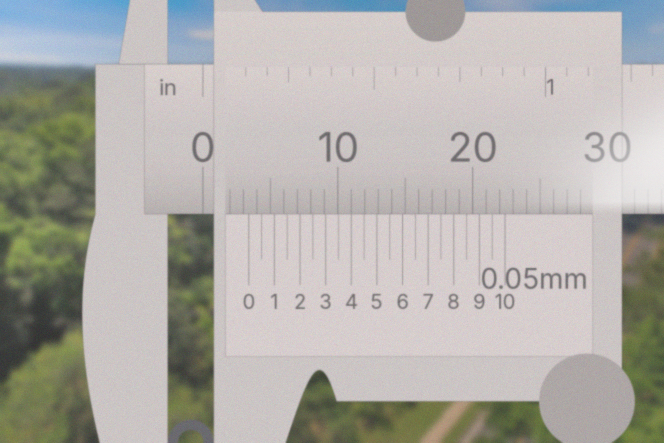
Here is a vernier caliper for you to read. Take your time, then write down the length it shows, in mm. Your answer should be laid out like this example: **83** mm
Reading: **3.4** mm
